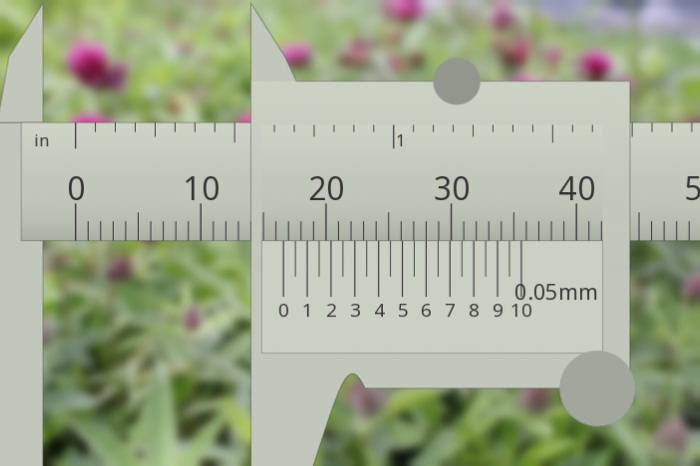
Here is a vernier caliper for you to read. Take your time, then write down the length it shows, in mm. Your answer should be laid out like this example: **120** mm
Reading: **16.6** mm
